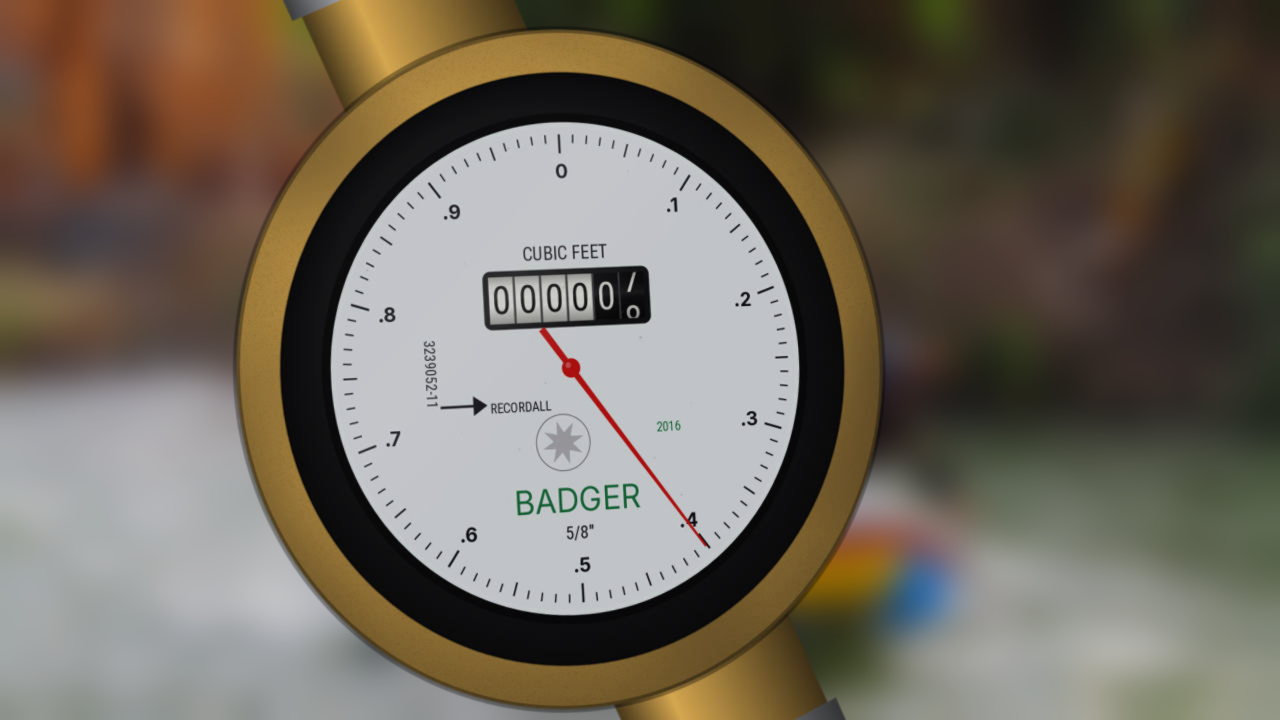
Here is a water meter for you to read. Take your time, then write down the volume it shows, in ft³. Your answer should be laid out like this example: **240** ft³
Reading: **7.40** ft³
